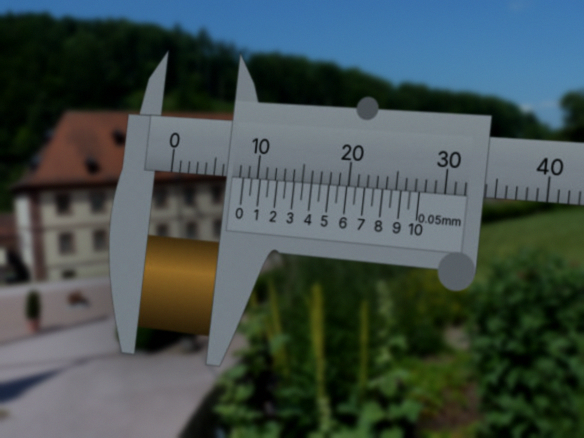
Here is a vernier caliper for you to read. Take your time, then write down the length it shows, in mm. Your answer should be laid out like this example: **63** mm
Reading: **8.4** mm
